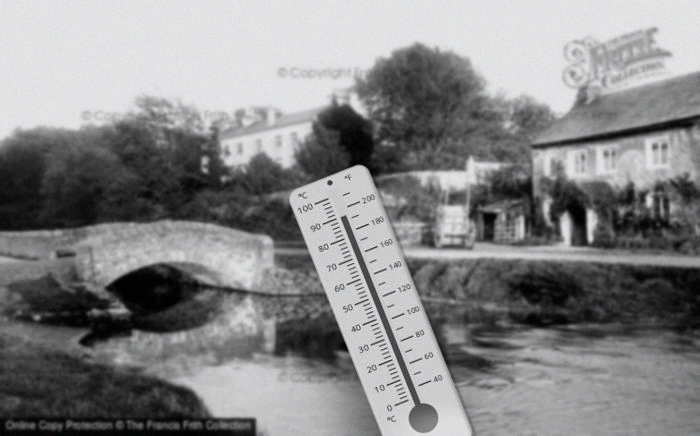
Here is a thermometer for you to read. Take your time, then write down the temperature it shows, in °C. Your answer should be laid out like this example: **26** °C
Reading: **90** °C
